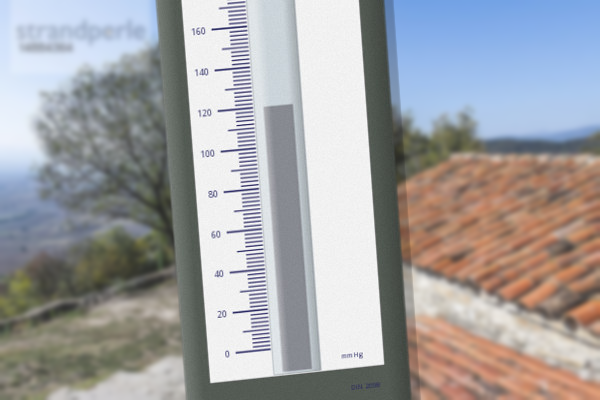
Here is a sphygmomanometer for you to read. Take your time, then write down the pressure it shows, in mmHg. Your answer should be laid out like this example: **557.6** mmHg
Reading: **120** mmHg
